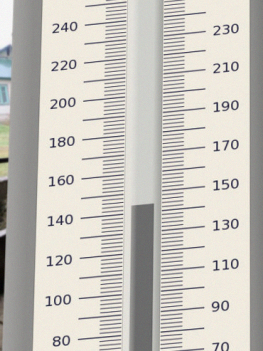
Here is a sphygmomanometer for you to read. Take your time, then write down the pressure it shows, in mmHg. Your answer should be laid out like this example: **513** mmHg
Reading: **144** mmHg
